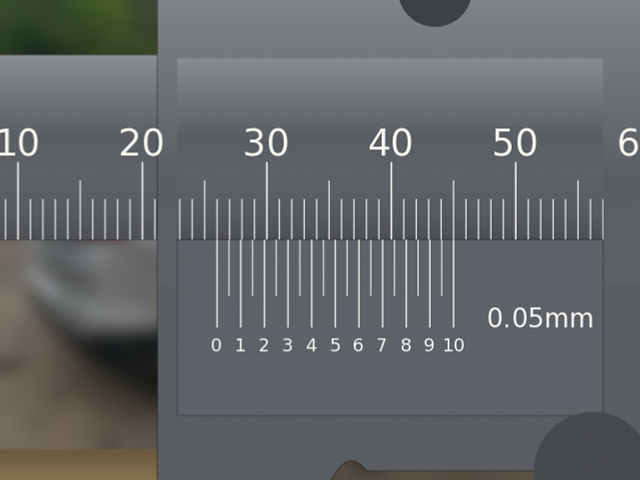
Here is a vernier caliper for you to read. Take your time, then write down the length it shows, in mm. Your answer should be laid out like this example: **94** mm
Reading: **26.0** mm
